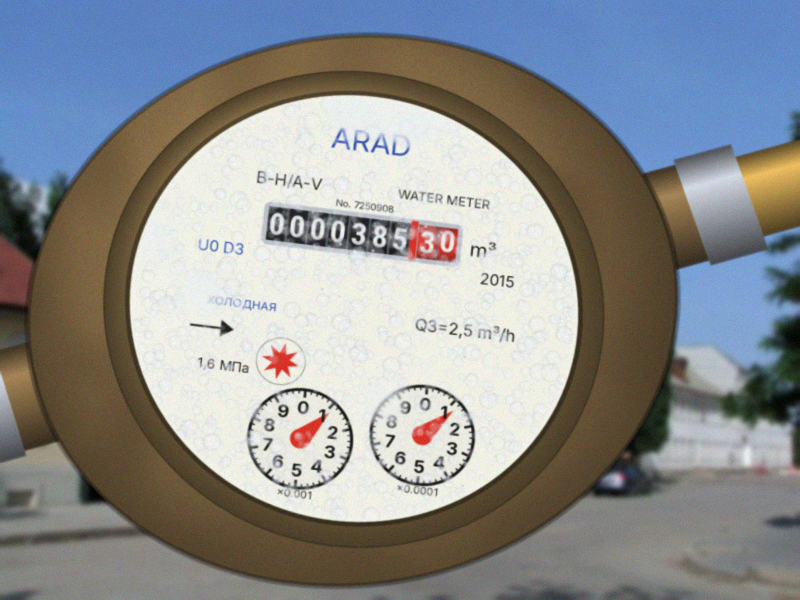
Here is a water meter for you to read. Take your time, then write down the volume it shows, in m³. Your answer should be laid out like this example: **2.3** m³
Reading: **385.3011** m³
